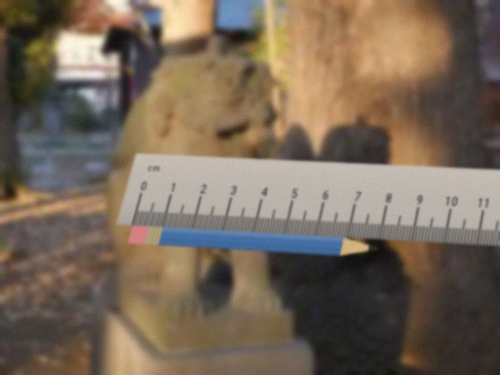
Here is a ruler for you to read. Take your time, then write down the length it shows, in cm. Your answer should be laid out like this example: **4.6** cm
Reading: **8** cm
